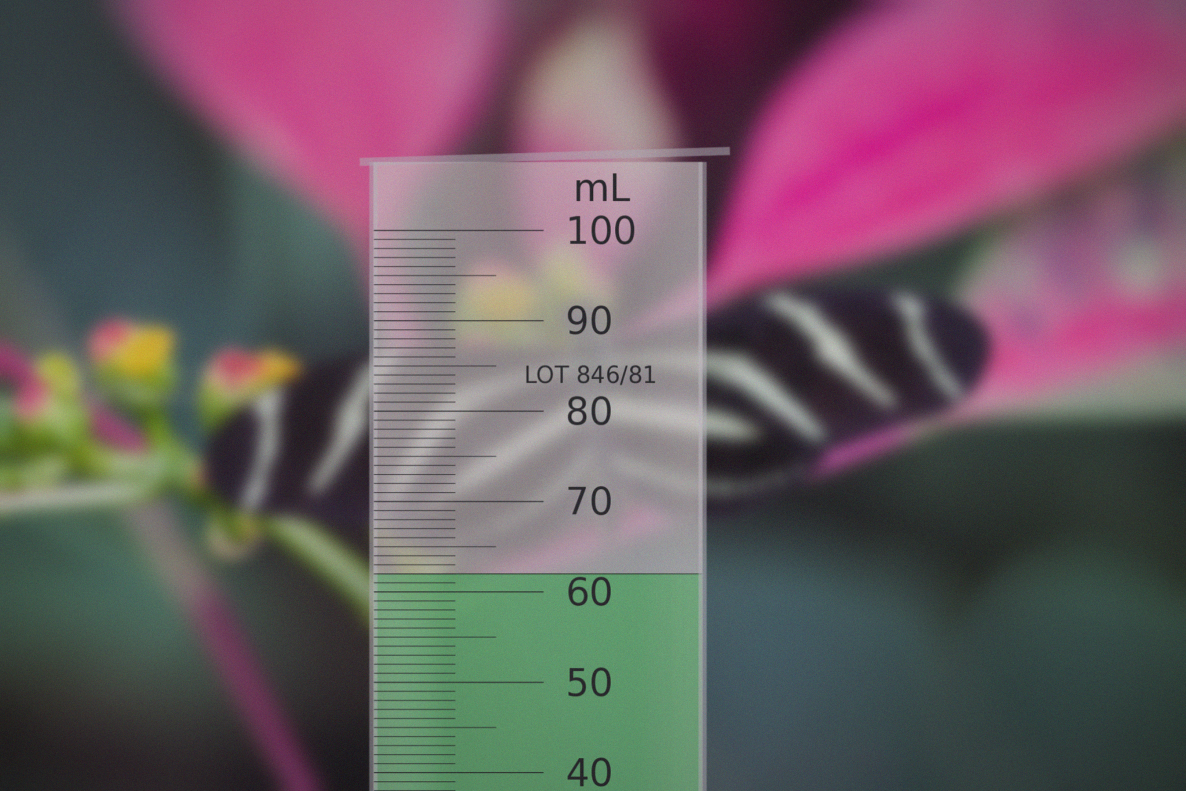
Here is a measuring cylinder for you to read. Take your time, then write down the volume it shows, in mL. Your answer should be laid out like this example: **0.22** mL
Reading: **62** mL
